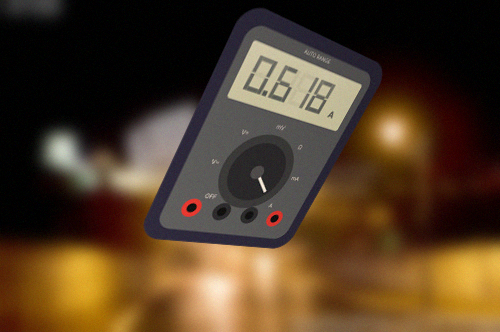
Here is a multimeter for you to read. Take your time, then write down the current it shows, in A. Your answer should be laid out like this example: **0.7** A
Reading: **0.618** A
